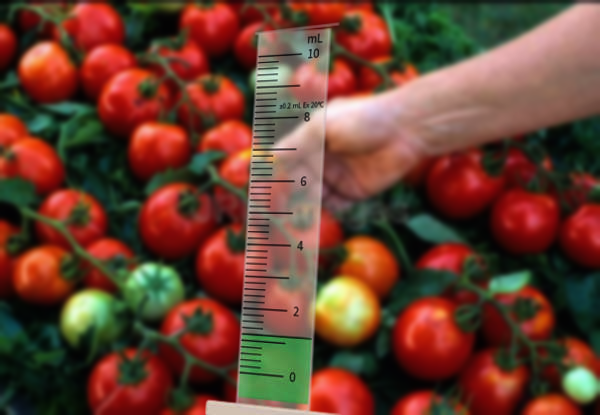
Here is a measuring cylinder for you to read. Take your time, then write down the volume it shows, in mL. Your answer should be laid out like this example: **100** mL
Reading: **1.2** mL
